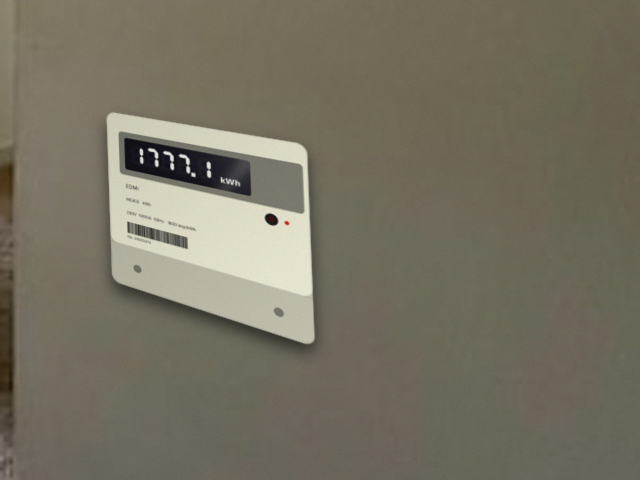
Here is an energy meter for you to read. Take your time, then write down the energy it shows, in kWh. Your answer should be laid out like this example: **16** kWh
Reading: **1777.1** kWh
